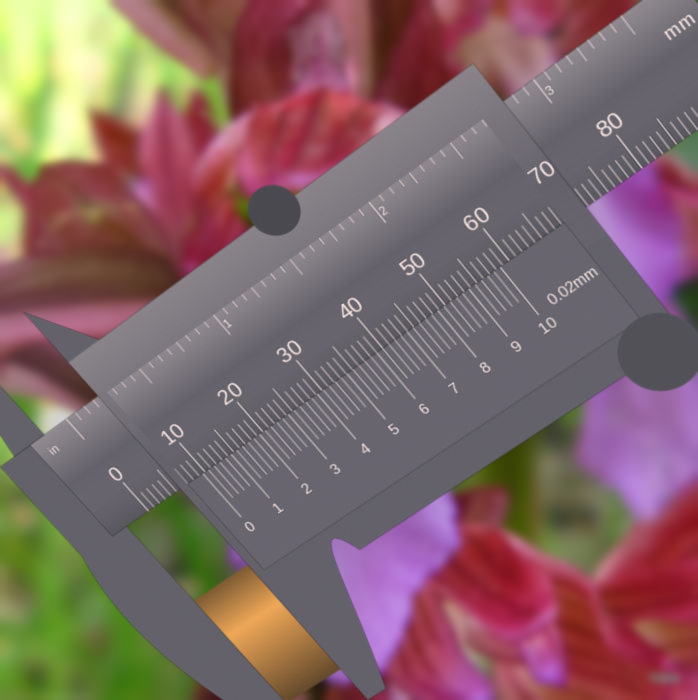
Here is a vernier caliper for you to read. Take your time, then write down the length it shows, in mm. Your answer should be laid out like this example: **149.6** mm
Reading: **9.6** mm
